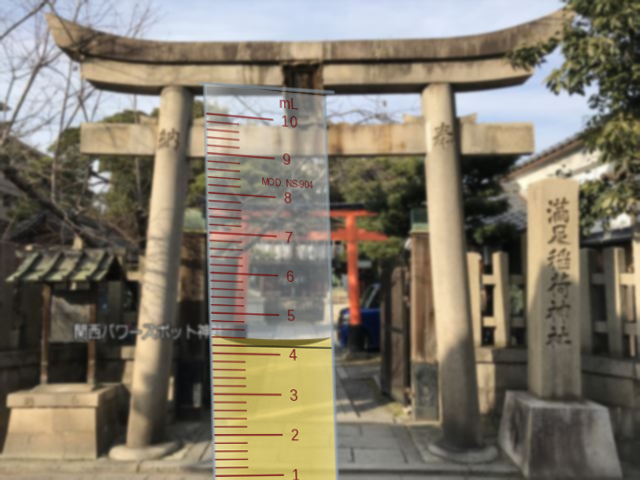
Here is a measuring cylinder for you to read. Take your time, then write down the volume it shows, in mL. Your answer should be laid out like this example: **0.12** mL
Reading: **4.2** mL
